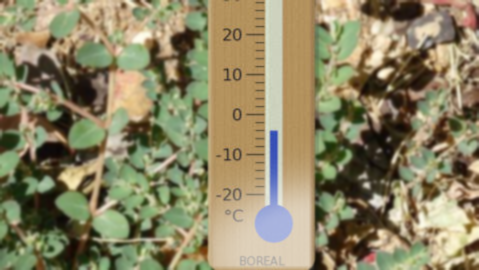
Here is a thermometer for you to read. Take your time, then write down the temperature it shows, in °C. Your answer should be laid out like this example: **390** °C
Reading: **-4** °C
